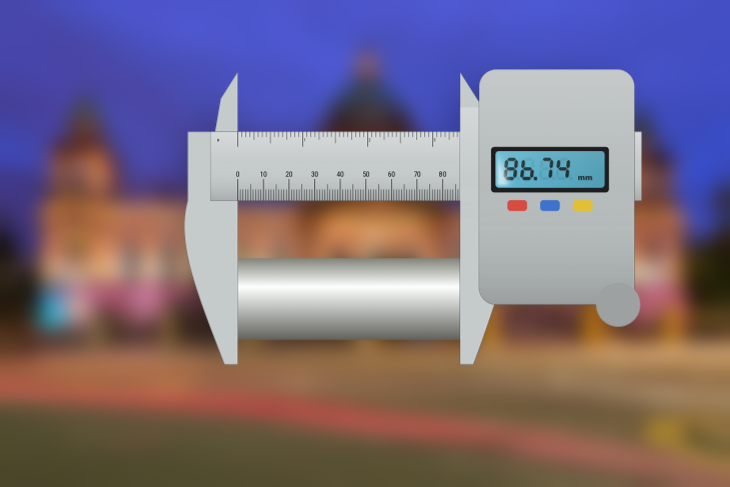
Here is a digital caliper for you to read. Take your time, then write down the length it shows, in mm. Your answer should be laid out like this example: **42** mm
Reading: **86.74** mm
